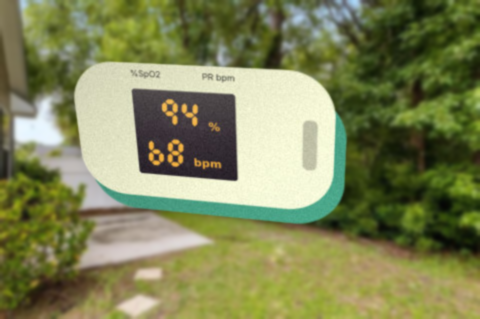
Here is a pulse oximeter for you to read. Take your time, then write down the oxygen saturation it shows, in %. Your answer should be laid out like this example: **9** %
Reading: **94** %
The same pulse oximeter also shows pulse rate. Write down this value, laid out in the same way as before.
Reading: **68** bpm
